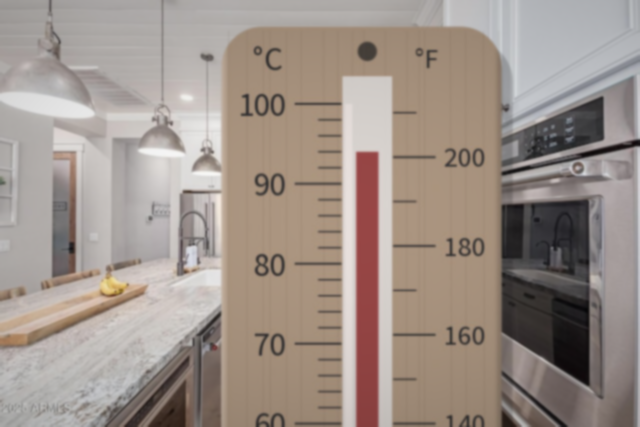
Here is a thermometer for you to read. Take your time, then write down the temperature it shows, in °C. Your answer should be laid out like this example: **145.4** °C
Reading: **94** °C
